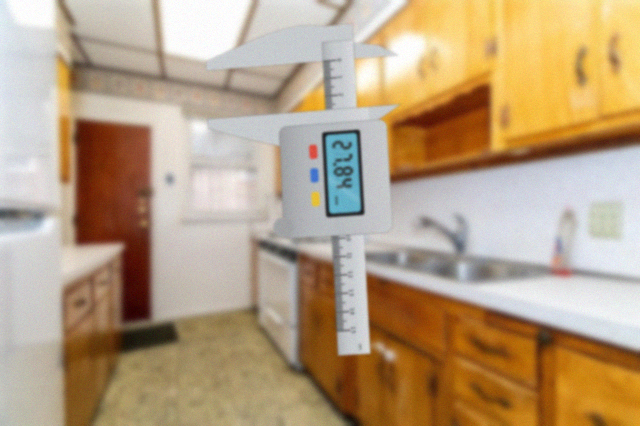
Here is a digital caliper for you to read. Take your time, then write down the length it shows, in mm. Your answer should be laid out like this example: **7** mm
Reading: **27.84** mm
